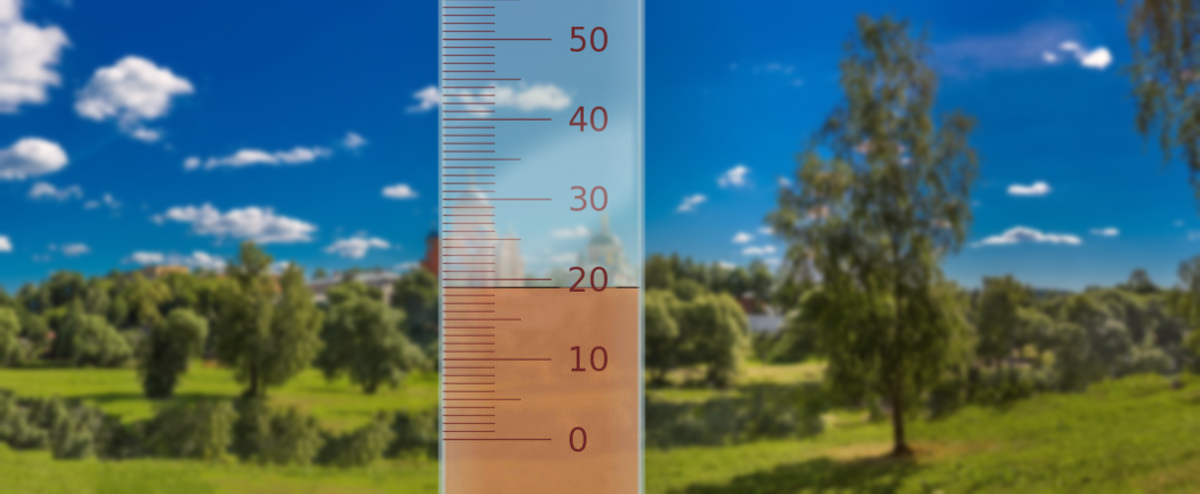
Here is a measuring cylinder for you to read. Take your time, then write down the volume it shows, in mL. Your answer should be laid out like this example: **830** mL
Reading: **19** mL
